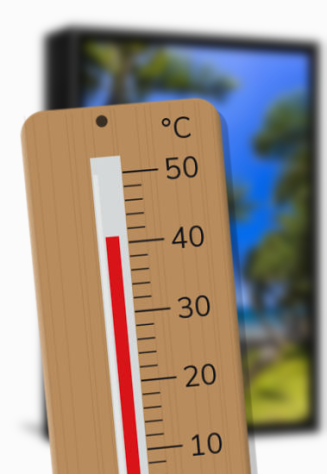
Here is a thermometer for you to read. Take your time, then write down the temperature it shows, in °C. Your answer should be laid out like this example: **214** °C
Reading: **41** °C
